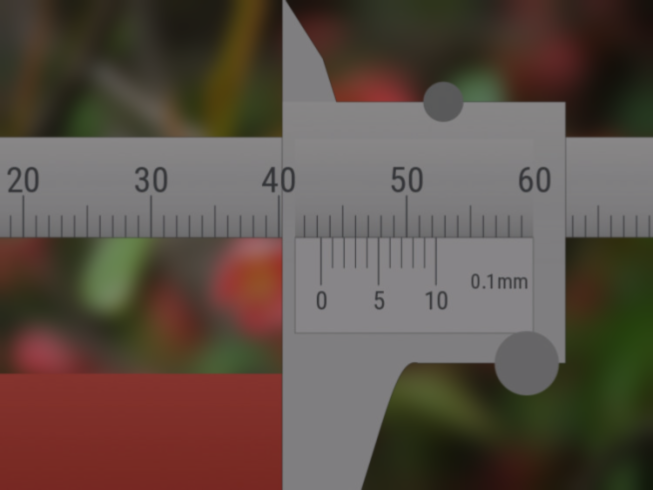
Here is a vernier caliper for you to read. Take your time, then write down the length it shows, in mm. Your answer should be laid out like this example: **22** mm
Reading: **43.3** mm
